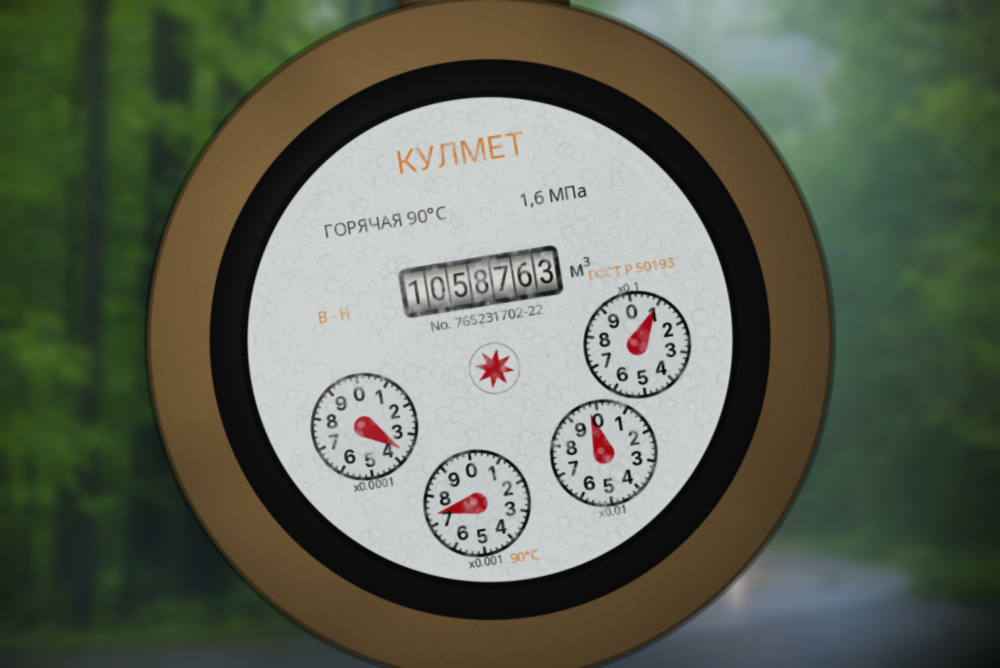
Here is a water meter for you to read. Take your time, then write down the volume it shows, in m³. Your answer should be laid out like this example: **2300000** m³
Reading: **1058763.0973** m³
